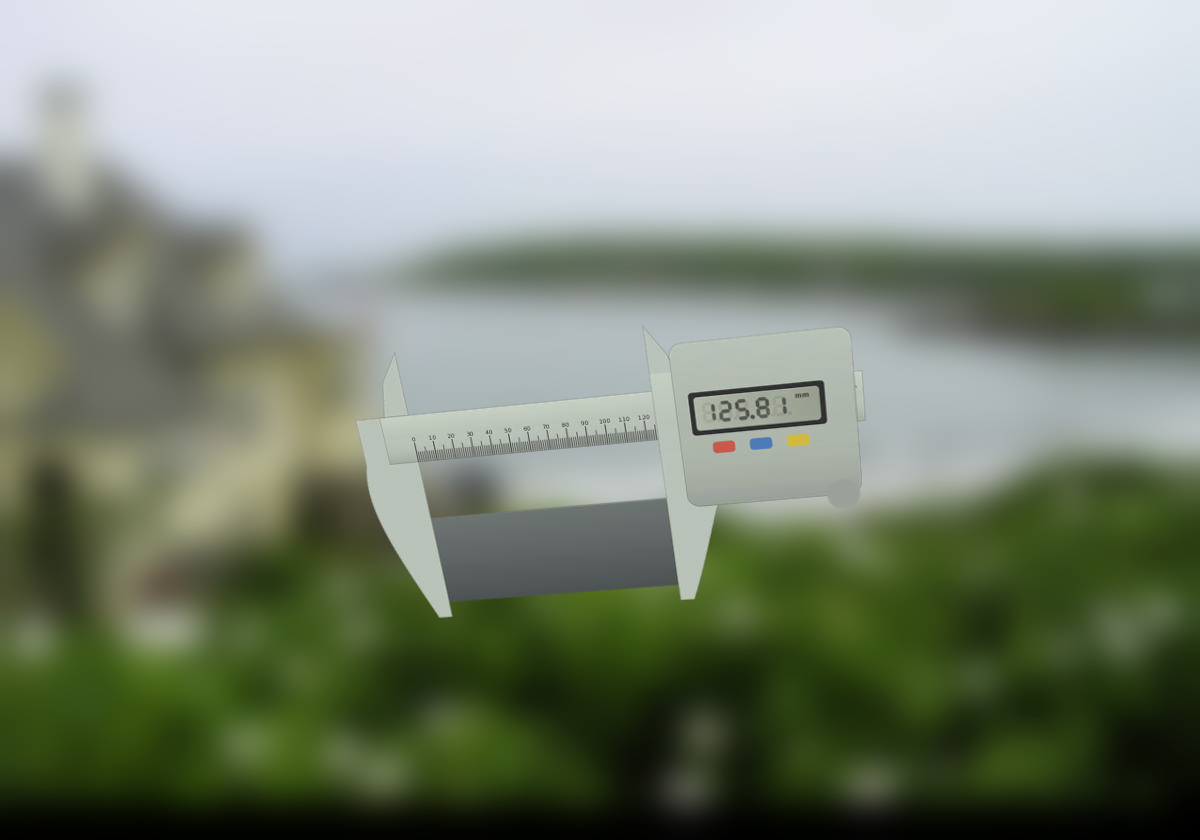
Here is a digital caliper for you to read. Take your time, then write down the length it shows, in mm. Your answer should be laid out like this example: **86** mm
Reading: **125.81** mm
